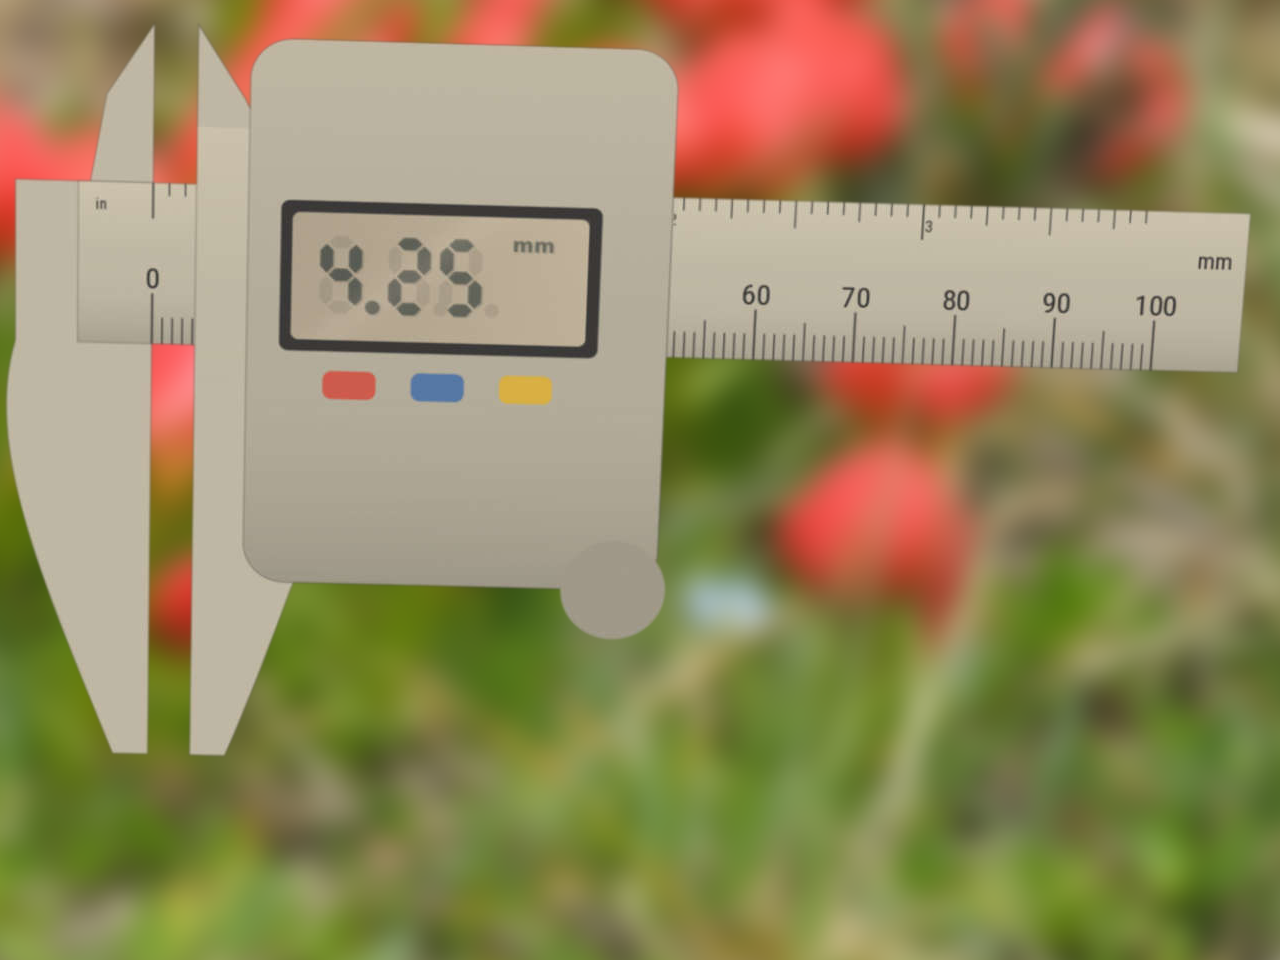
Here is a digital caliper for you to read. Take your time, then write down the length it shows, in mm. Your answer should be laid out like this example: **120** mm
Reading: **4.25** mm
